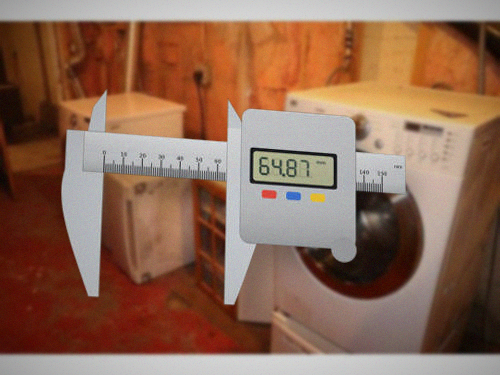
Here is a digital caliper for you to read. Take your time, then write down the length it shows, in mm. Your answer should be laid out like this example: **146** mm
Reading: **64.87** mm
